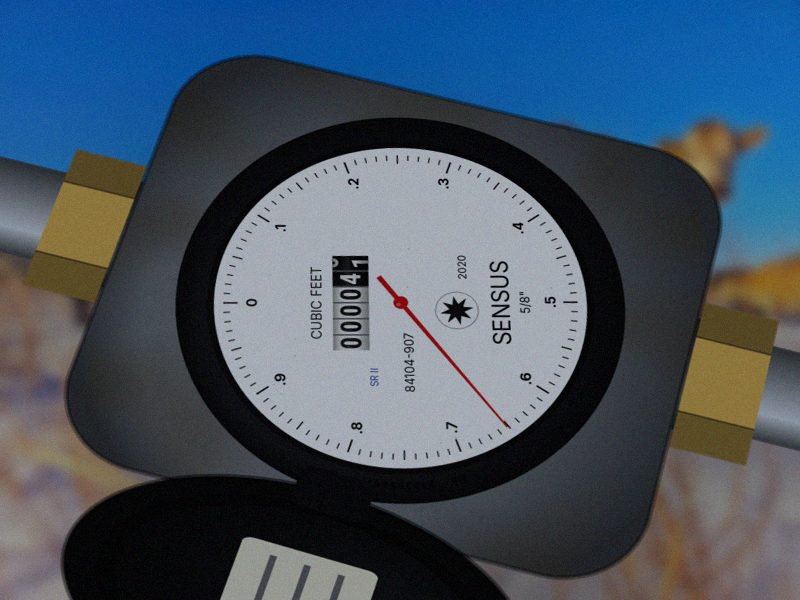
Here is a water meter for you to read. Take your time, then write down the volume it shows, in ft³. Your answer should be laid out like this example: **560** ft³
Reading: **40.65** ft³
